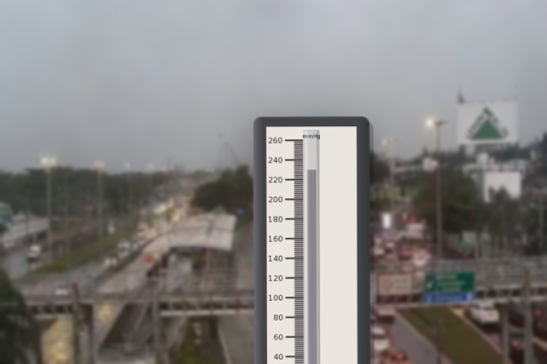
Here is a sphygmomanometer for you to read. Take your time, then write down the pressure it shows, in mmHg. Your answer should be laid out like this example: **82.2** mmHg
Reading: **230** mmHg
